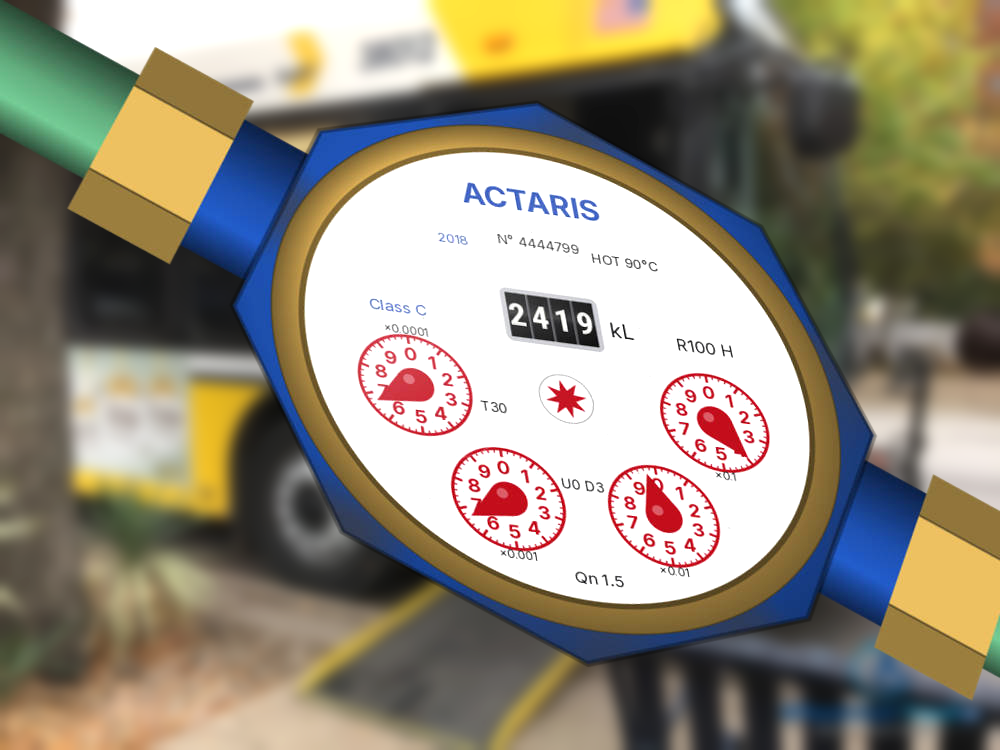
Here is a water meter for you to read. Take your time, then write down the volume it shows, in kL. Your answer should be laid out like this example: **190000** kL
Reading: **2419.3966** kL
